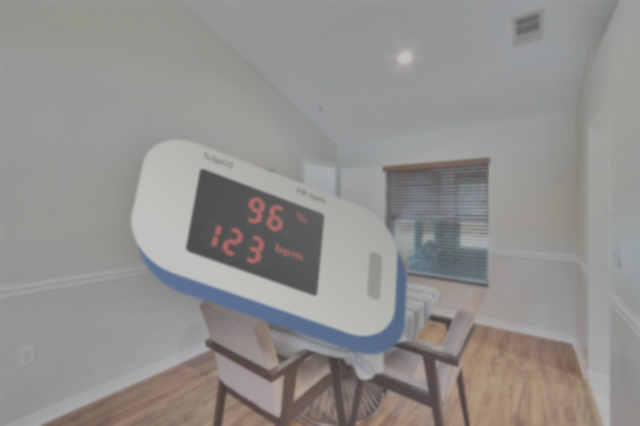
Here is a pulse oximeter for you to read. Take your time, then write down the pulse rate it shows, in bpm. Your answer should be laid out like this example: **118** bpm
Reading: **123** bpm
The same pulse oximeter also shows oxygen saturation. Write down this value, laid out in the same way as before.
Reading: **96** %
